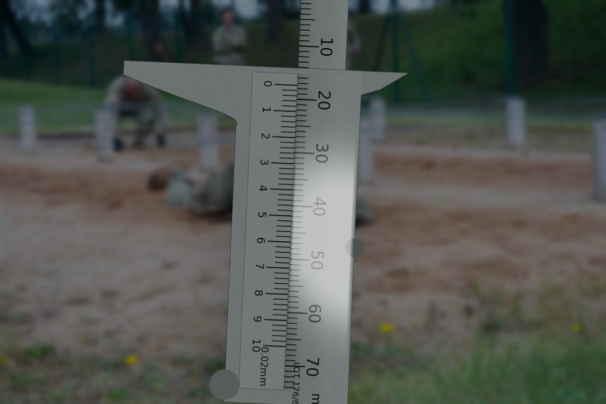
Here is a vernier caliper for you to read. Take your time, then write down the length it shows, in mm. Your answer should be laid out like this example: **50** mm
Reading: **17.4** mm
